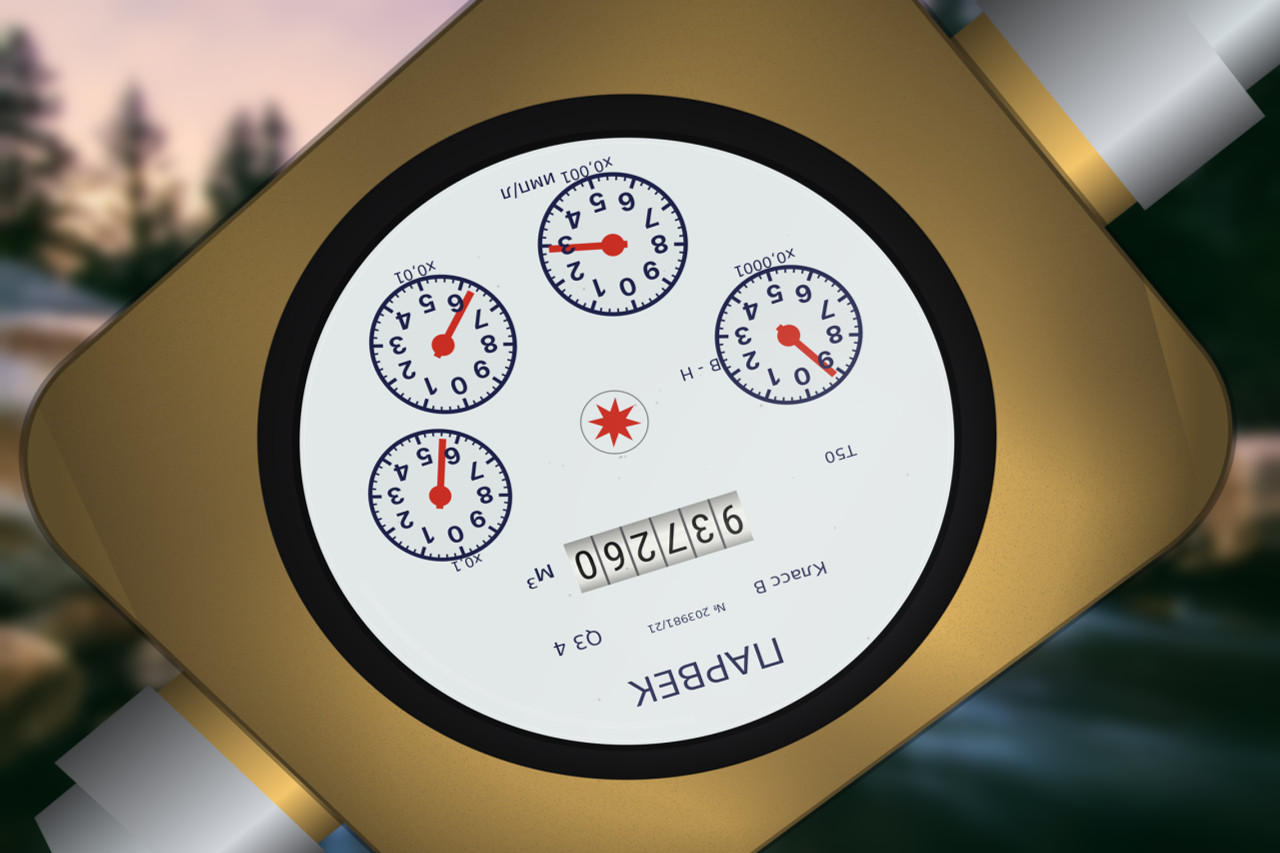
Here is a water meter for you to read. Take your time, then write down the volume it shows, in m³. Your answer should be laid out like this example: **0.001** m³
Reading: **937260.5629** m³
